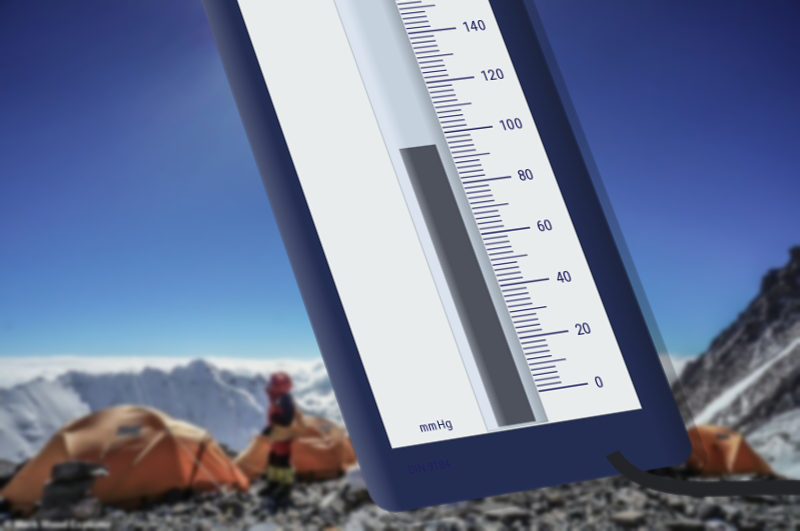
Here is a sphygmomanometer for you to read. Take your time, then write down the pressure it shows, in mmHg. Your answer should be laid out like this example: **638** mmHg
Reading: **96** mmHg
